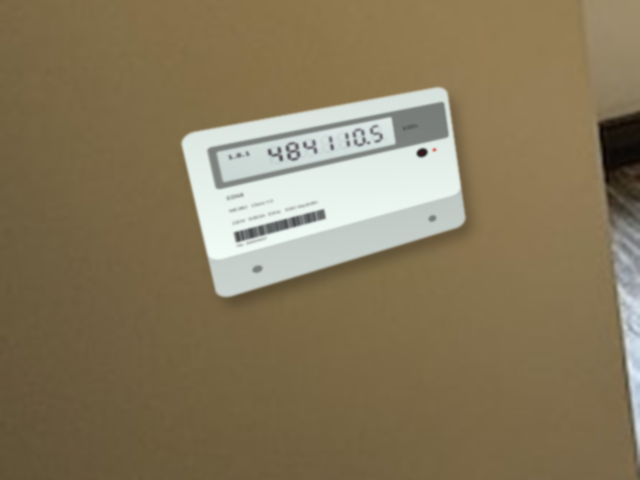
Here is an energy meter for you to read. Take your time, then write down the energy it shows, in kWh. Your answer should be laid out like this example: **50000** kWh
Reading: **484110.5** kWh
